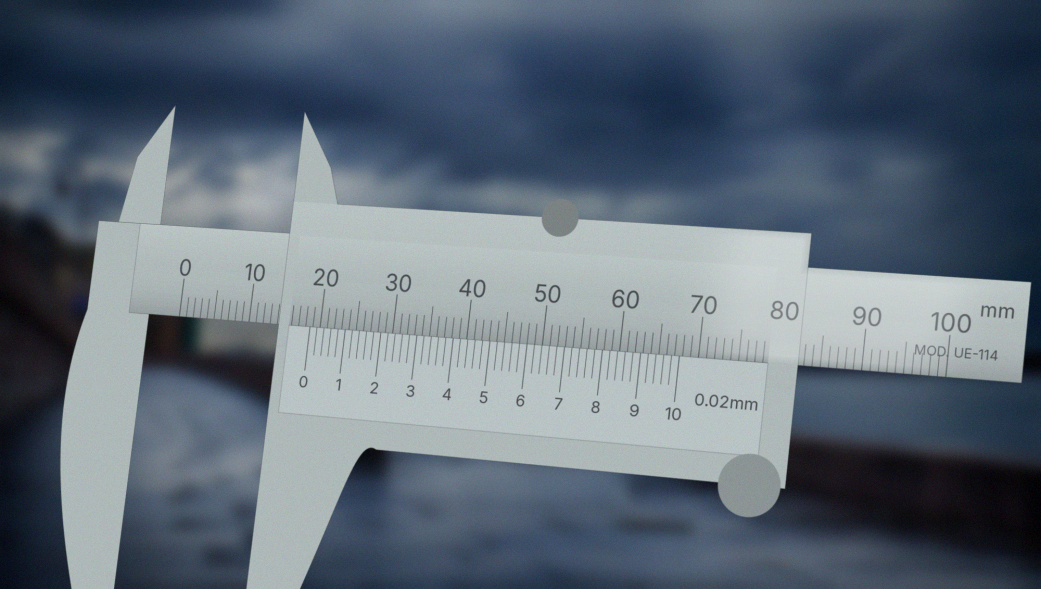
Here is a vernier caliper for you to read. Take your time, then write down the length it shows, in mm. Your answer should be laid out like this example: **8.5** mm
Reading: **18.6** mm
